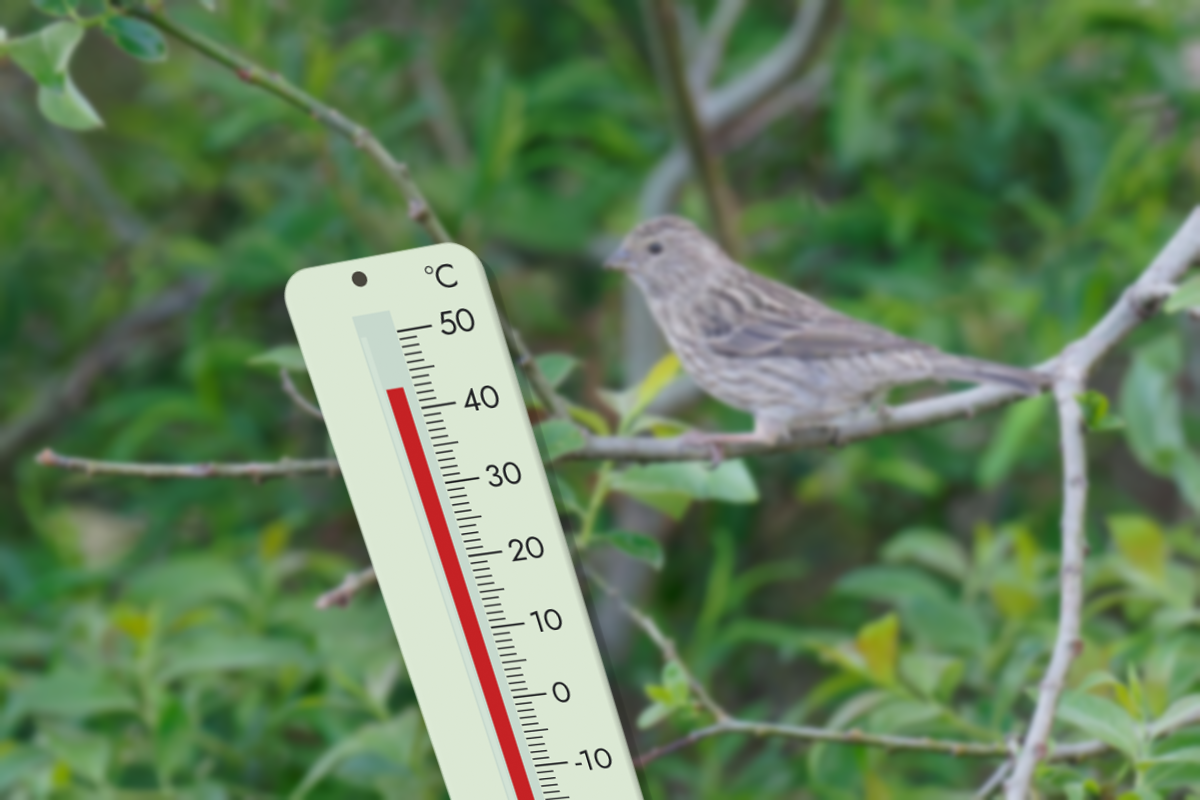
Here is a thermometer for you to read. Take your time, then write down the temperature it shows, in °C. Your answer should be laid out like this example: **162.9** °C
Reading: **43** °C
